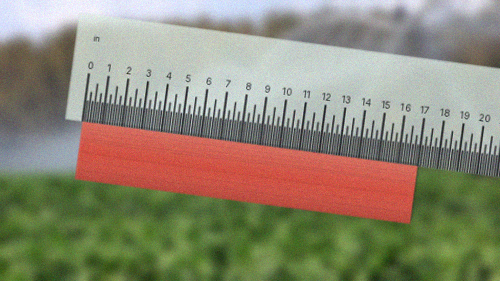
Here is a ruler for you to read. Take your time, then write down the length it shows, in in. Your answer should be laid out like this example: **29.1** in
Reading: **17** in
